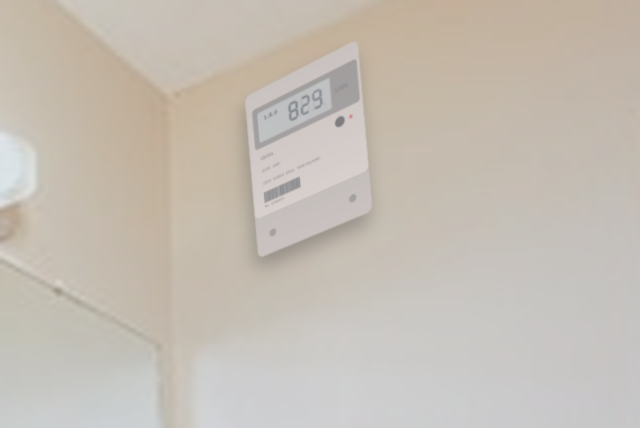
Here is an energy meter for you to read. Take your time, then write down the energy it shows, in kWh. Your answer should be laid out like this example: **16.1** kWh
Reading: **829** kWh
